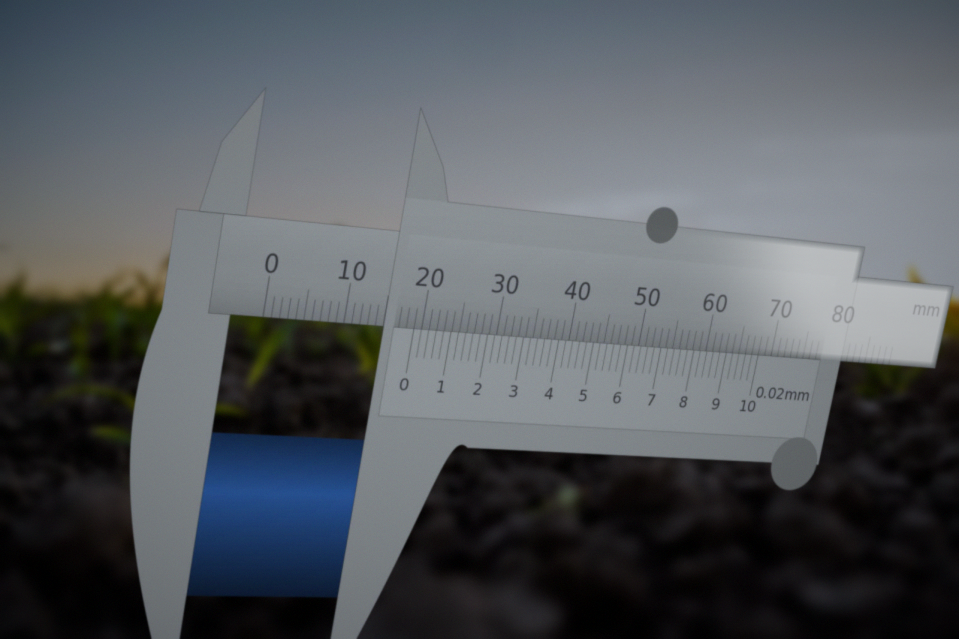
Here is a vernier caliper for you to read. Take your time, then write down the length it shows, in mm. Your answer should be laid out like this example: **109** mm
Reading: **19.0** mm
